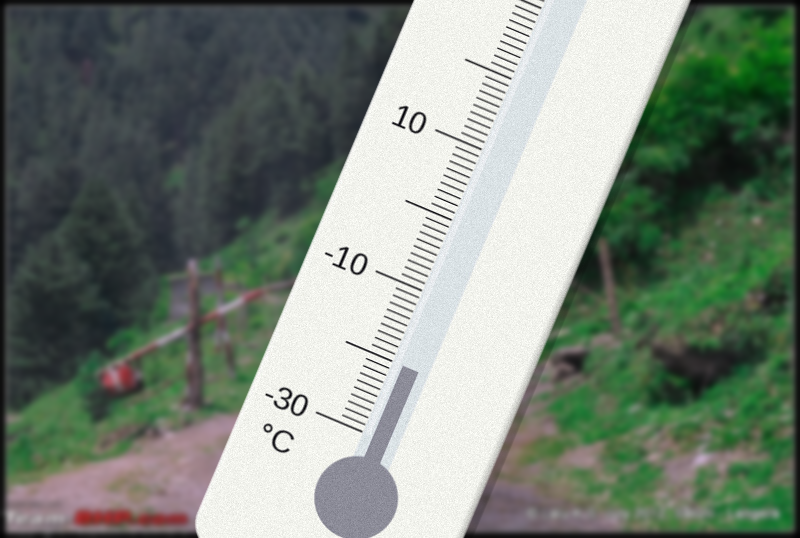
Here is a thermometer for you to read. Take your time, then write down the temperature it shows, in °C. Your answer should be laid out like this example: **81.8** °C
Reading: **-20** °C
